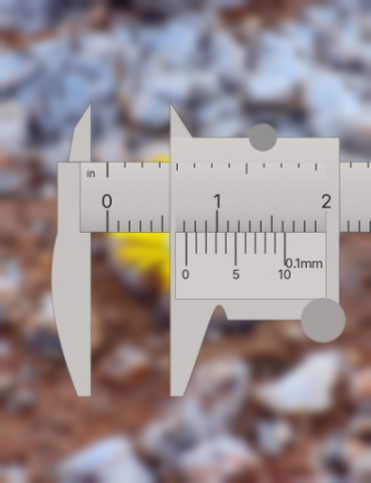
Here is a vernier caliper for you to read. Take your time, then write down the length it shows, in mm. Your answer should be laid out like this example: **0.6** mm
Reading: **7.2** mm
